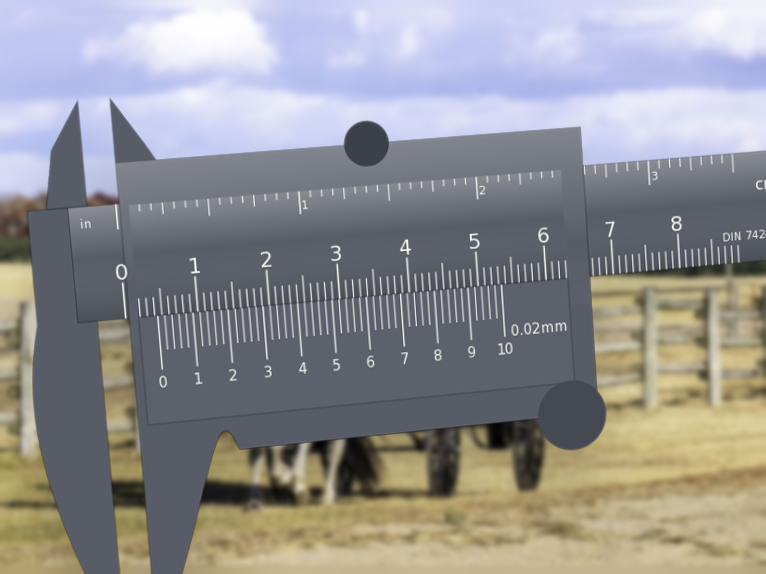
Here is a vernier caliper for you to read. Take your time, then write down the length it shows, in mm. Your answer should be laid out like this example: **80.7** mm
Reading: **4.4** mm
